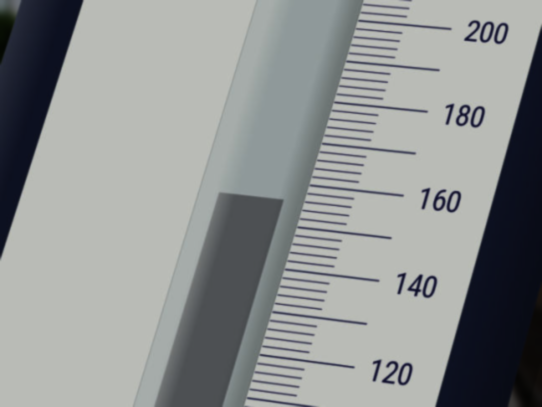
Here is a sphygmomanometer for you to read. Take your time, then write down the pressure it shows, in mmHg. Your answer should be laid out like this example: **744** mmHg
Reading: **156** mmHg
